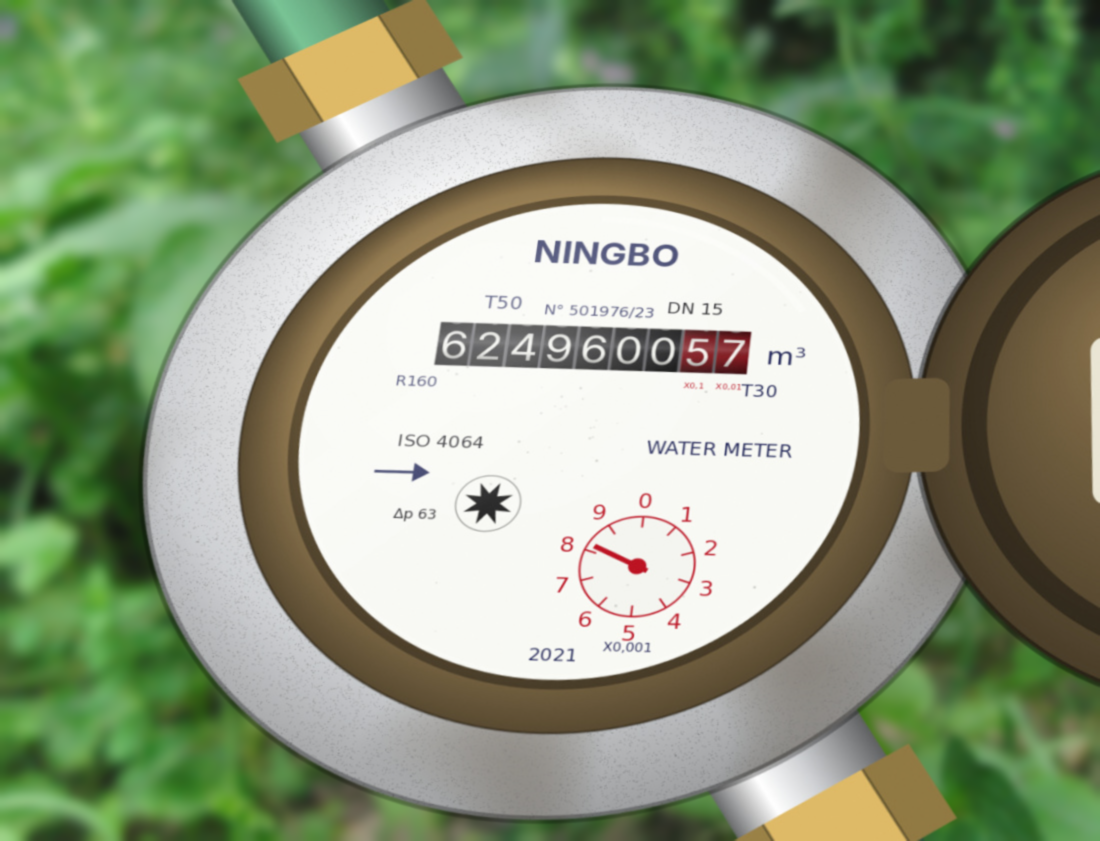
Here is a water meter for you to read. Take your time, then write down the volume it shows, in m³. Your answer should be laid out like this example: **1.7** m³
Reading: **6249600.578** m³
